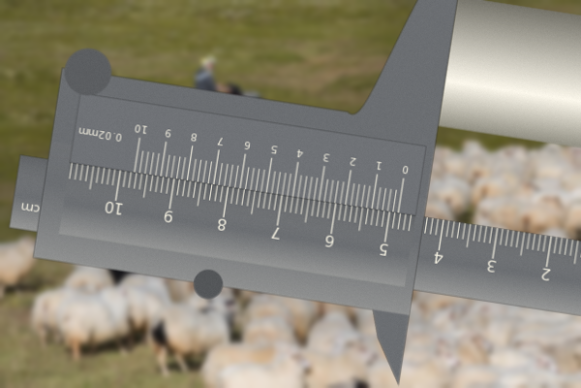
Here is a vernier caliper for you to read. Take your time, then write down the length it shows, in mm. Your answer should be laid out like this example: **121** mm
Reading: **48.4** mm
